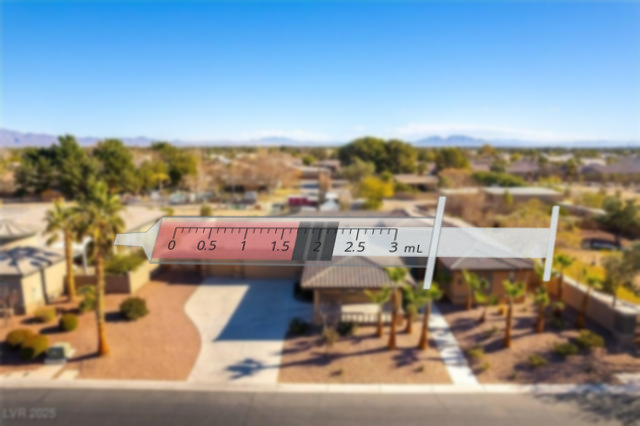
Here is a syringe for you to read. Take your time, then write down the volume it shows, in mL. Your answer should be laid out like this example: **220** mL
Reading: **1.7** mL
